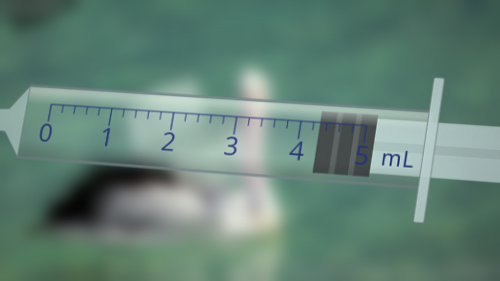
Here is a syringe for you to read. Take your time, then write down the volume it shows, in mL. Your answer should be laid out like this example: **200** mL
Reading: **4.3** mL
